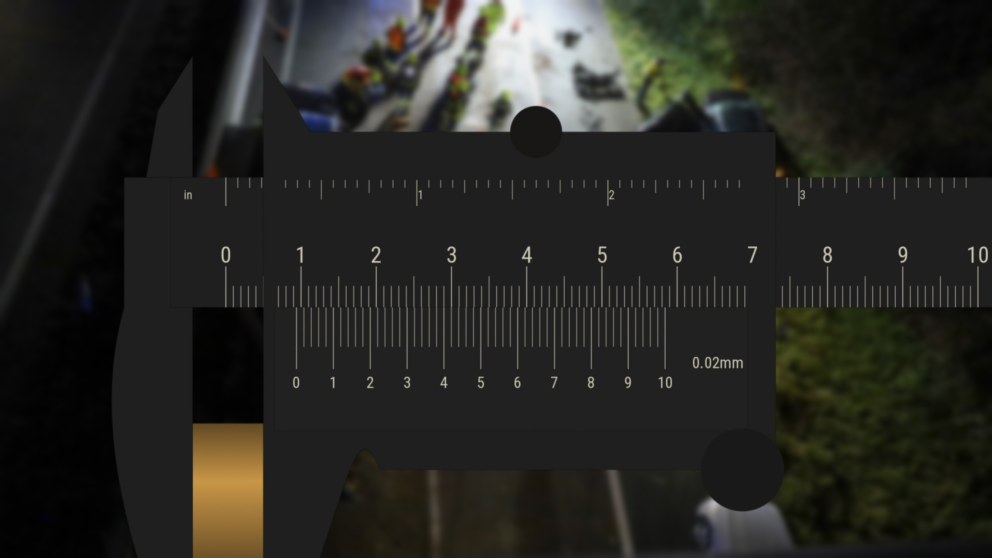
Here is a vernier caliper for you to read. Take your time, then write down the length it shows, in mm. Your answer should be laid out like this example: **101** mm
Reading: **9.4** mm
